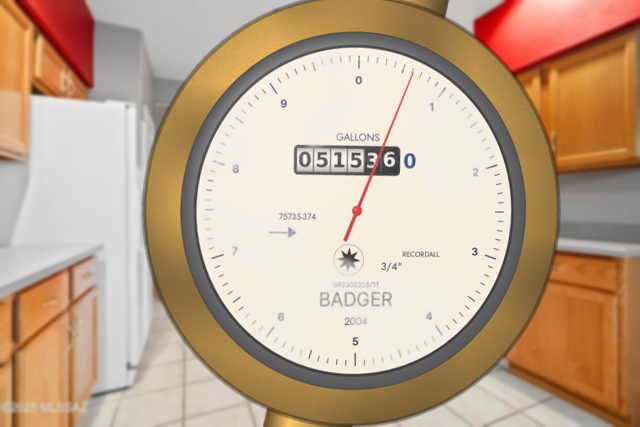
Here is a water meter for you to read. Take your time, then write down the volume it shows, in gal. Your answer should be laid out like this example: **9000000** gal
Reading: **515360.6** gal
